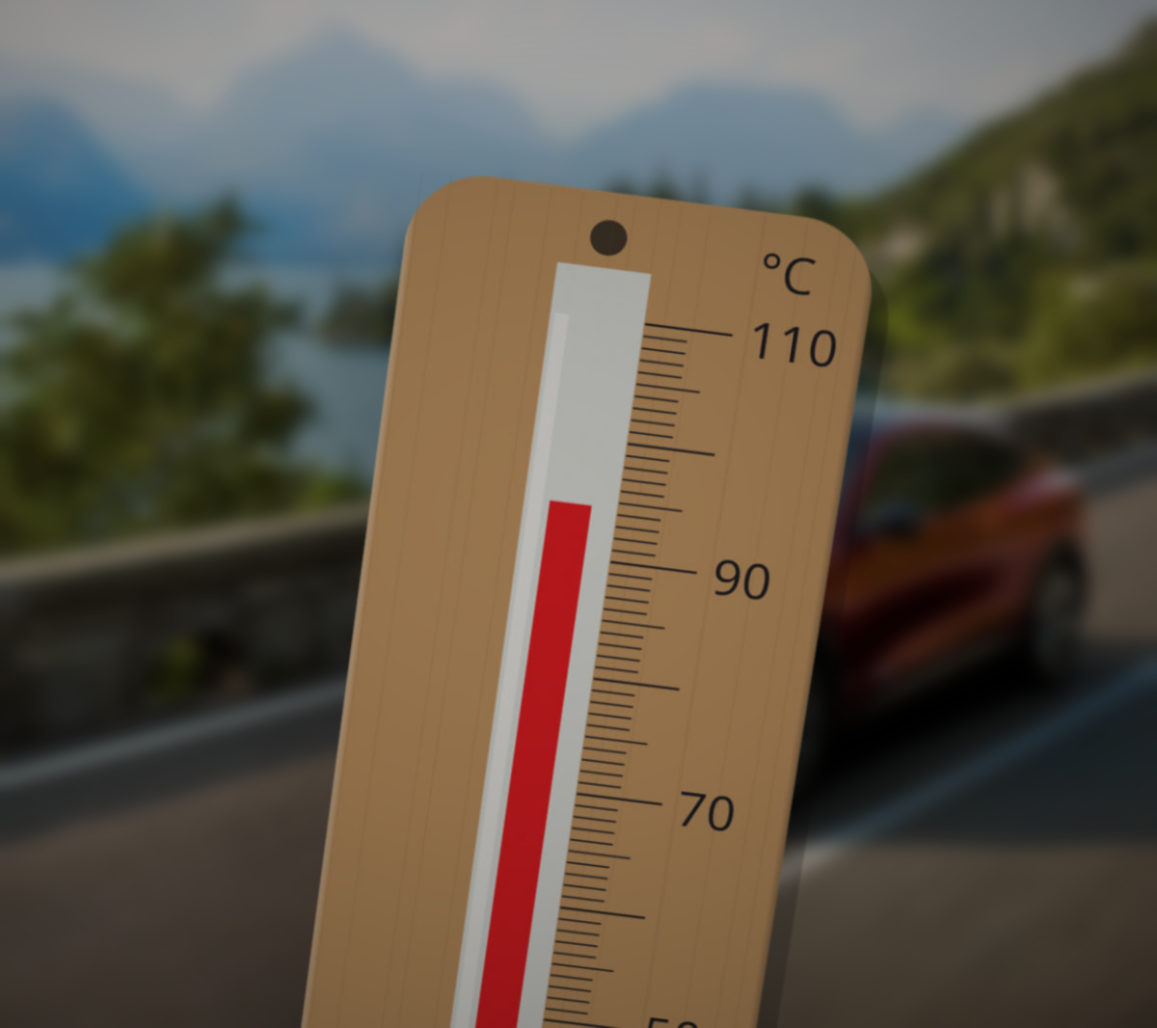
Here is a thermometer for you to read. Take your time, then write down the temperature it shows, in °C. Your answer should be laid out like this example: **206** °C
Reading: **94.5** °C
